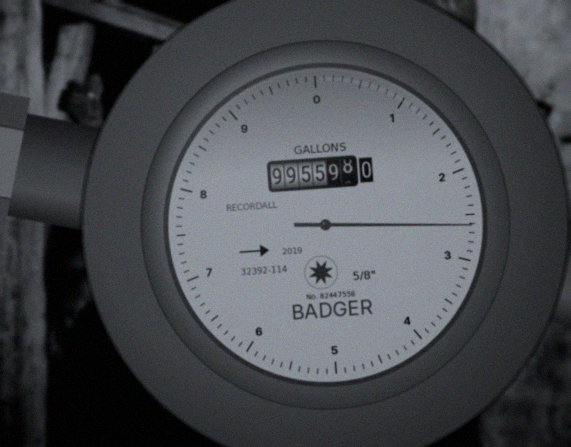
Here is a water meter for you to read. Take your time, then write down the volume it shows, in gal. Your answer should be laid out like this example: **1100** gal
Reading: **9955982.6** gal
